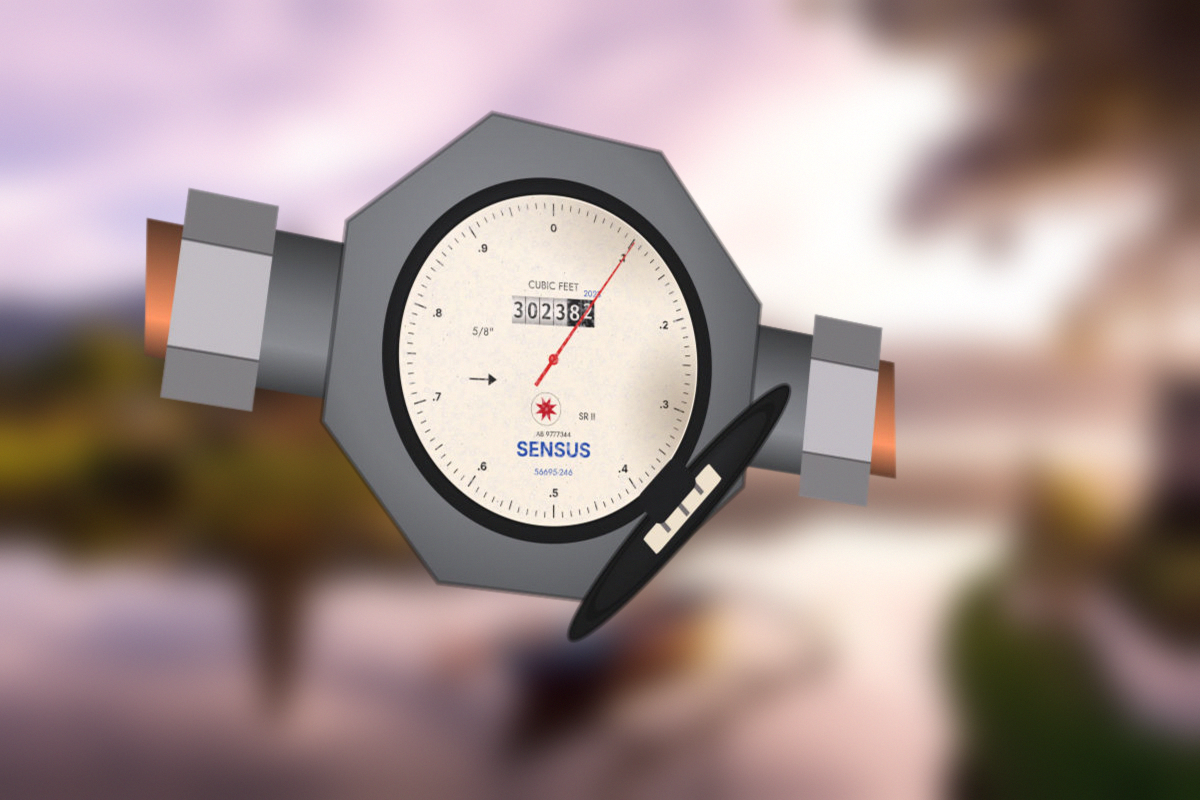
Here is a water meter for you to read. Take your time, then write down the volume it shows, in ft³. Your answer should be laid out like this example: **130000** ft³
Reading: **302382.10** ft³
